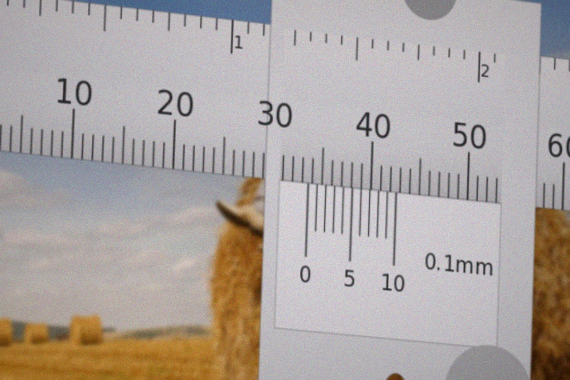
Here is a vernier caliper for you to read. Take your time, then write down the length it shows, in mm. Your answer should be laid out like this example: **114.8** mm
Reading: **33.6** mm
